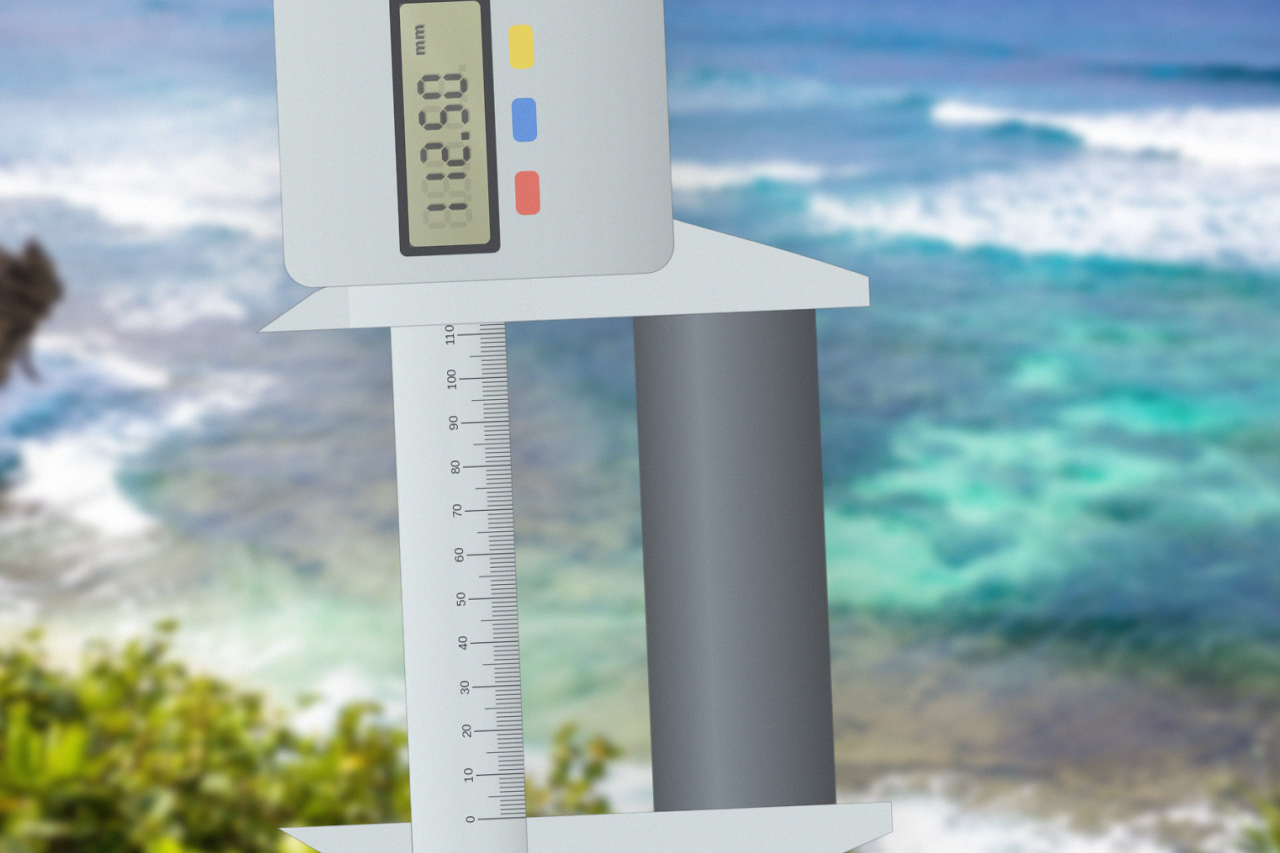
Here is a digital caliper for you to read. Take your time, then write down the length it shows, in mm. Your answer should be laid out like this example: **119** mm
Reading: **112.50** mm
